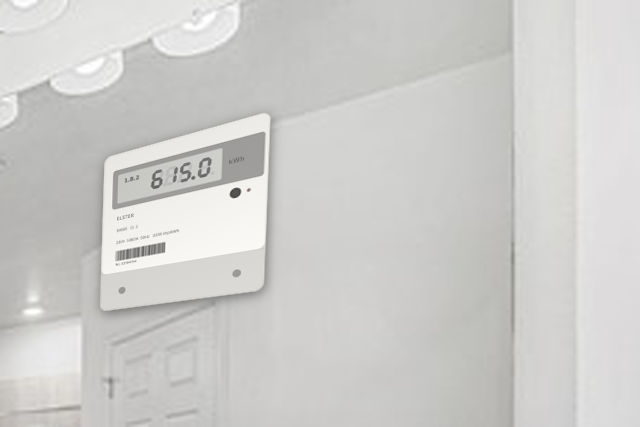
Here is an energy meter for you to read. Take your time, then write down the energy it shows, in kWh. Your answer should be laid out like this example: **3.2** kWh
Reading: **615.0** kWh
